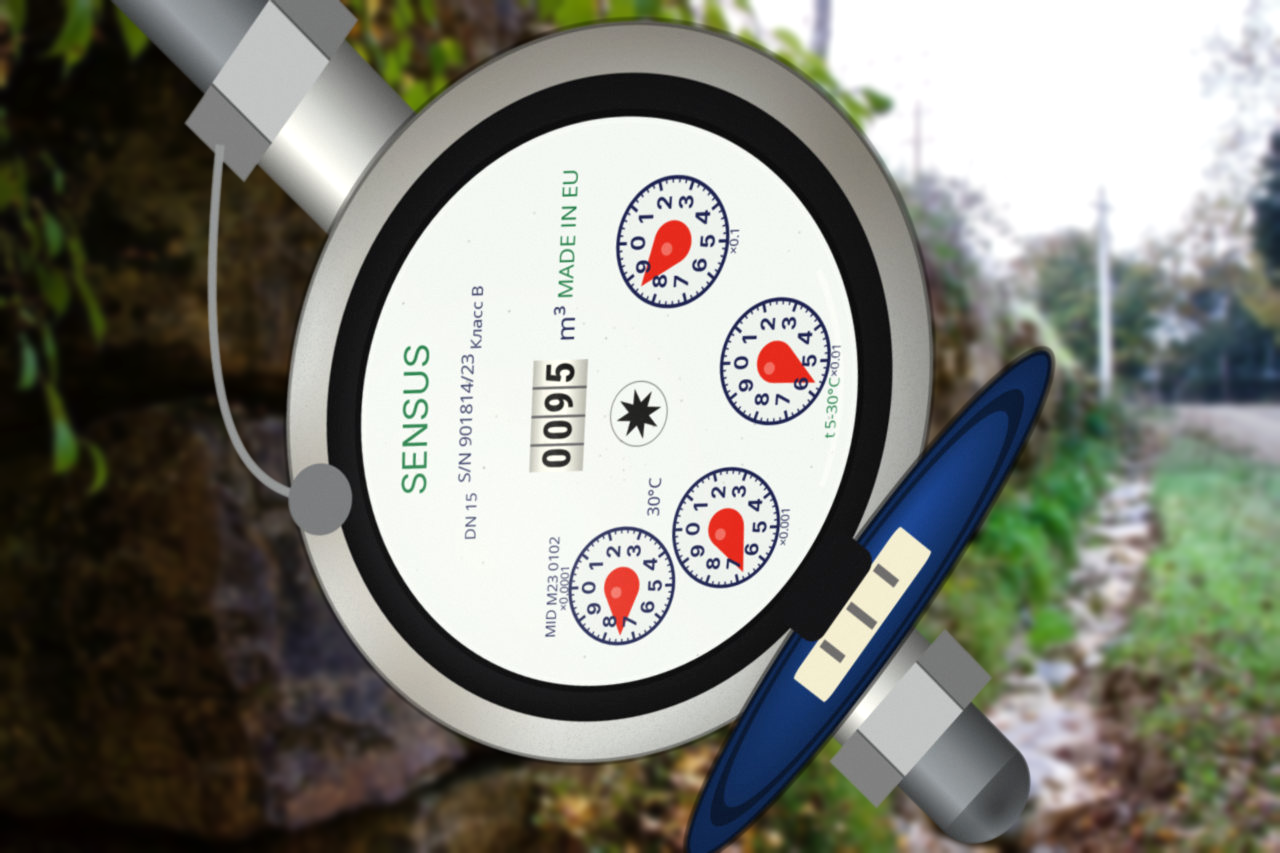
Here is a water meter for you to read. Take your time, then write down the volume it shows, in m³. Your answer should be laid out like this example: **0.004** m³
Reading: **95.8567** m³
